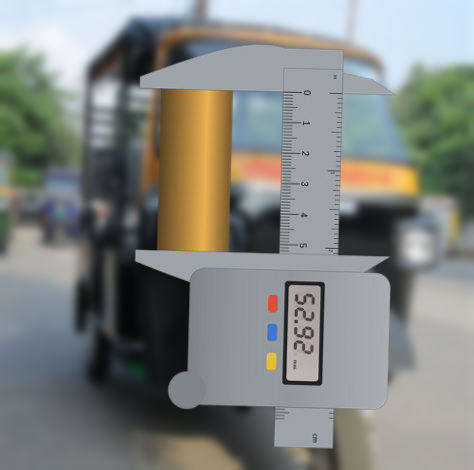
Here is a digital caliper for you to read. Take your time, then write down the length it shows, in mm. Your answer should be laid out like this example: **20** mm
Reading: **52.92** mm
